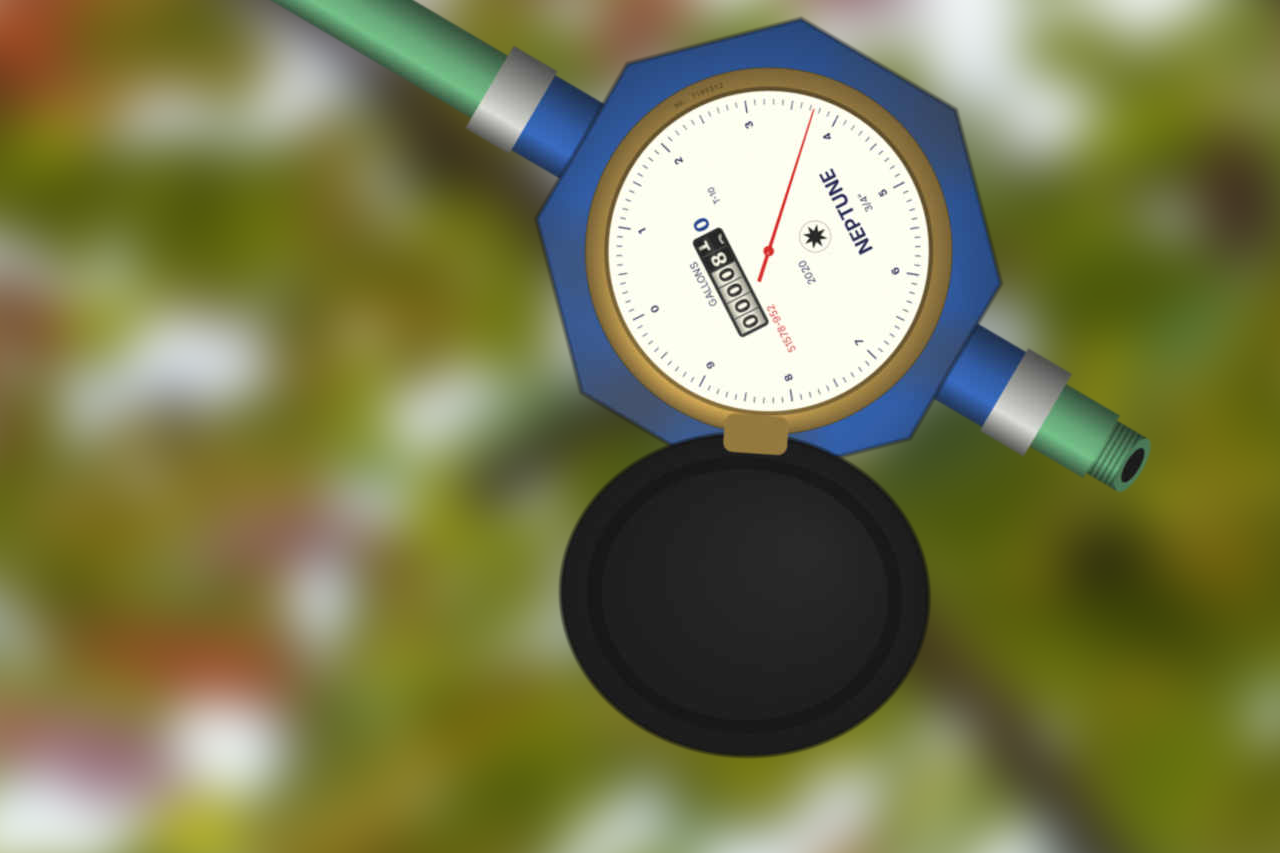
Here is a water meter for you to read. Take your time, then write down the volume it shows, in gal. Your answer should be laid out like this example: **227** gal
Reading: **813.7** gal
